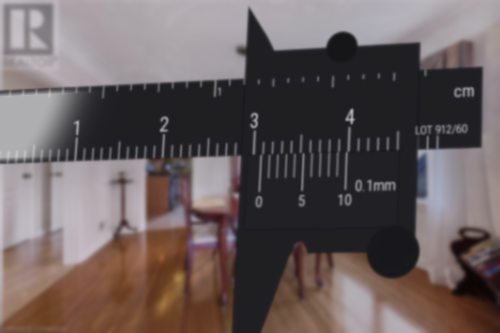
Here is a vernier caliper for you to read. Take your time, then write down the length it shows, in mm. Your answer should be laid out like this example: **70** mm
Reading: **30.8** mm
